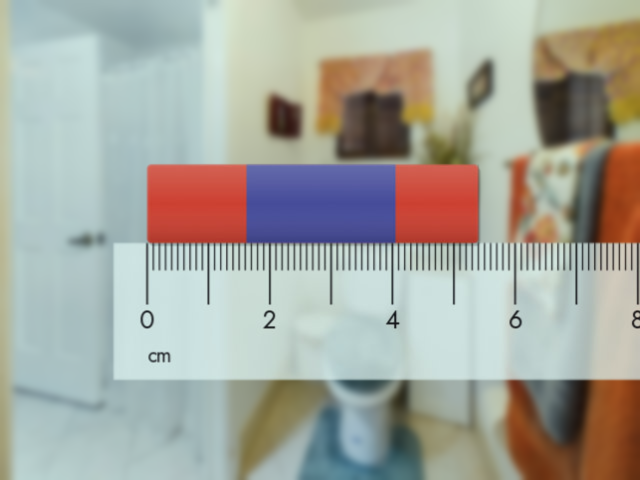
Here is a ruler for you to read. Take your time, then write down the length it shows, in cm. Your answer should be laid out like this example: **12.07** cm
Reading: **5.4** cm
